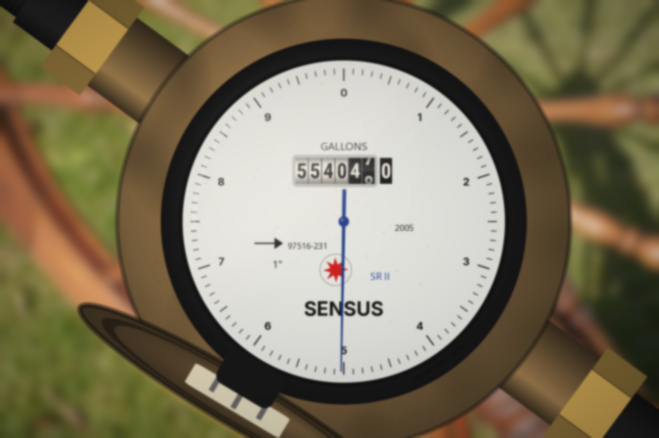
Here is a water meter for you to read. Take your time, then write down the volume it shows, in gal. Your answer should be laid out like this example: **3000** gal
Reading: **5540475.0** gal
